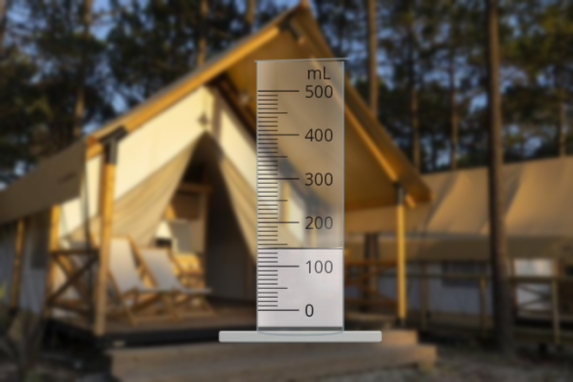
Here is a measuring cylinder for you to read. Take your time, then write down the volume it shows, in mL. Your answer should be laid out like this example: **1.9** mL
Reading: **140** mL
